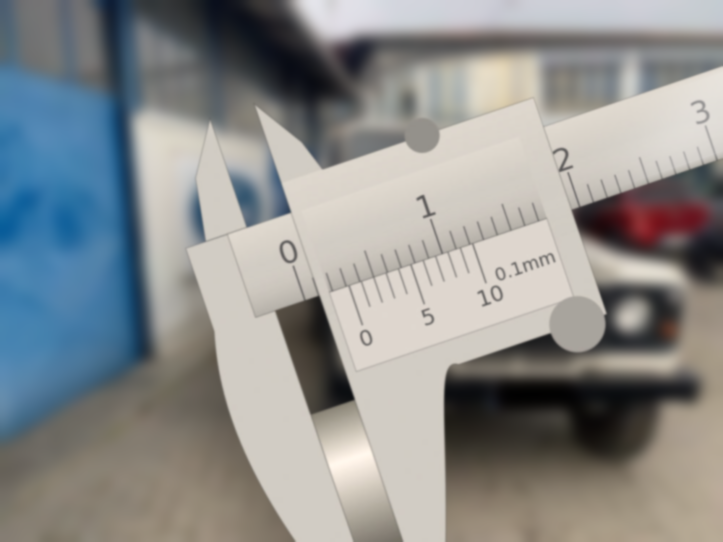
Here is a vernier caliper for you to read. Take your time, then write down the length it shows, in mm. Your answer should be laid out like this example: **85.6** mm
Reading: **3.2** mm
